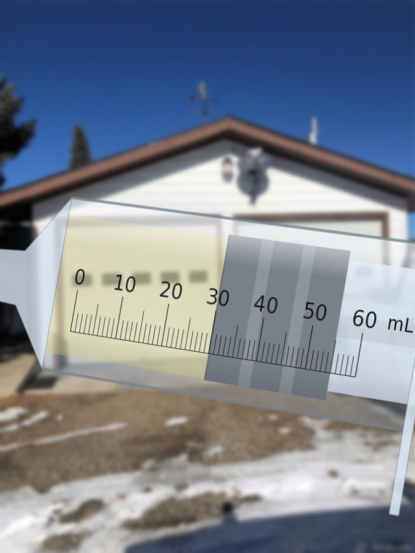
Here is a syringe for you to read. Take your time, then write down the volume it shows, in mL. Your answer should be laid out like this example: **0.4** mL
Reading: **30** mL
